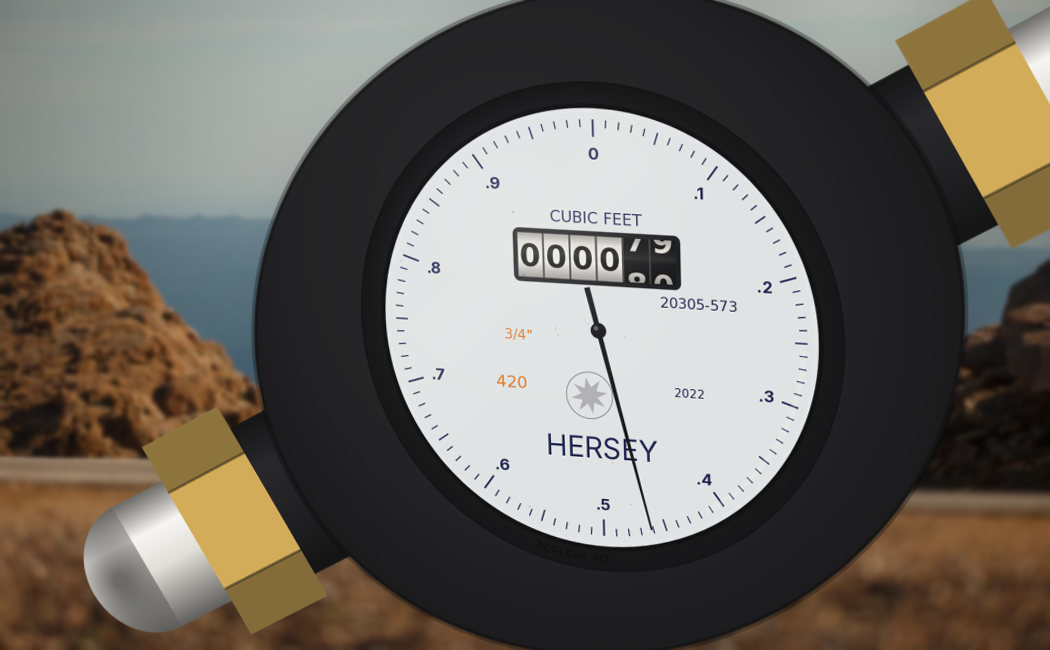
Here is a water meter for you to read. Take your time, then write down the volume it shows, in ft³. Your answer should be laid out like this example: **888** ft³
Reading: **79.46** ft³
